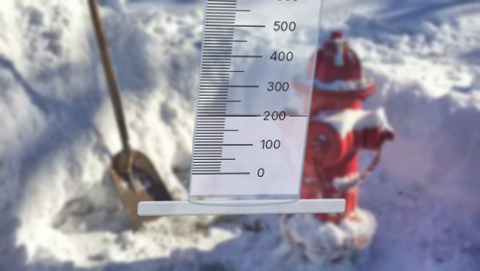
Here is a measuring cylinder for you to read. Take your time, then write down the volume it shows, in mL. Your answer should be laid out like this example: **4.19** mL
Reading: **200** mL
